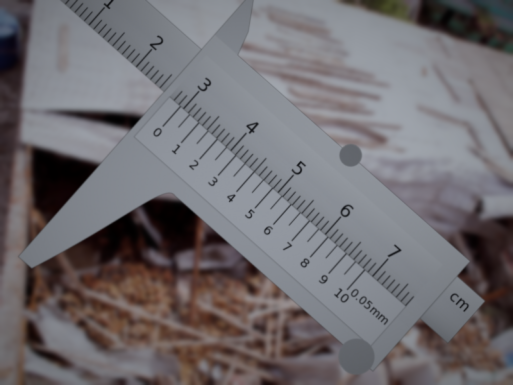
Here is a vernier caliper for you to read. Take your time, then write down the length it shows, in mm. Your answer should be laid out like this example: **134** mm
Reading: **29.4** mm
